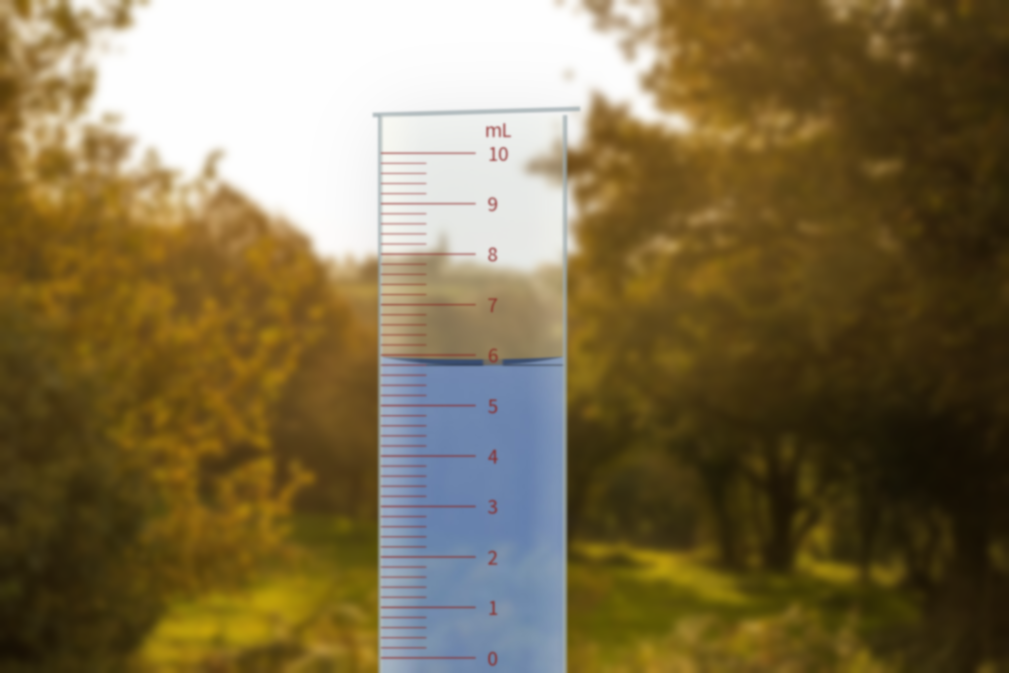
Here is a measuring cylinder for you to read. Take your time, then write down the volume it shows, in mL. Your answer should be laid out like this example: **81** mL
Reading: **5.8** mL
